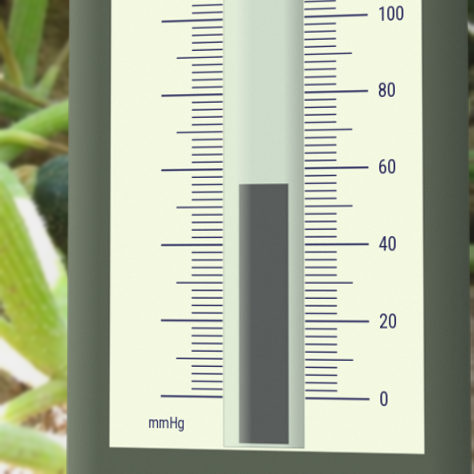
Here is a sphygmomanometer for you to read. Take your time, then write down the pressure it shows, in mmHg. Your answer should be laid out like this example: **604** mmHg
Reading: **56** mmHg
